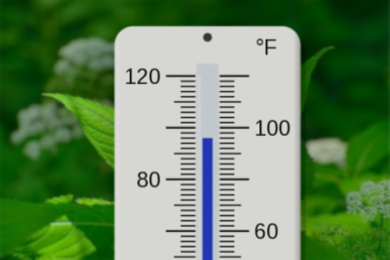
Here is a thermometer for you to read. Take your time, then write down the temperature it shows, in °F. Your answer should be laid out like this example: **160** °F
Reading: **96** °F
